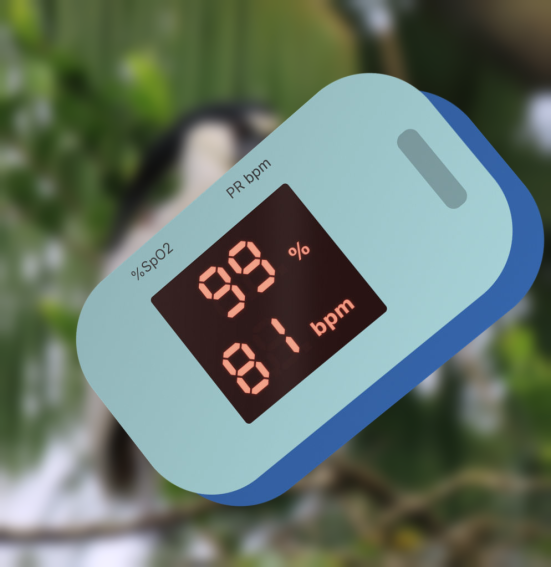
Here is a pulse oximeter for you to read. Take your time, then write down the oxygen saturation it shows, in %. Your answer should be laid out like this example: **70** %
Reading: **99** %
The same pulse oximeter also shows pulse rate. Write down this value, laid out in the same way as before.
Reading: **81** bpm
